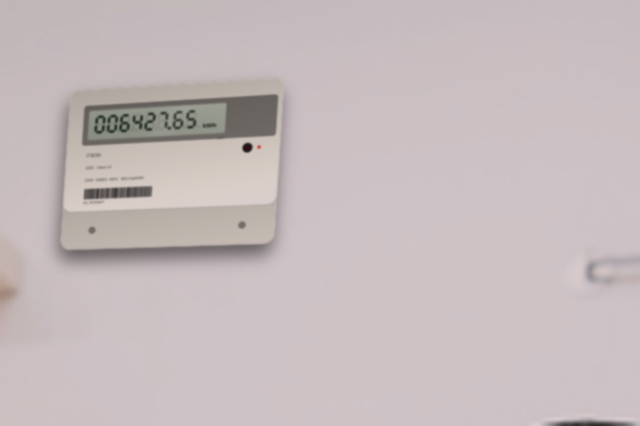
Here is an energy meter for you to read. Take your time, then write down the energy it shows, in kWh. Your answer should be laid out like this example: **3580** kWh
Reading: **6427.65** kWh
